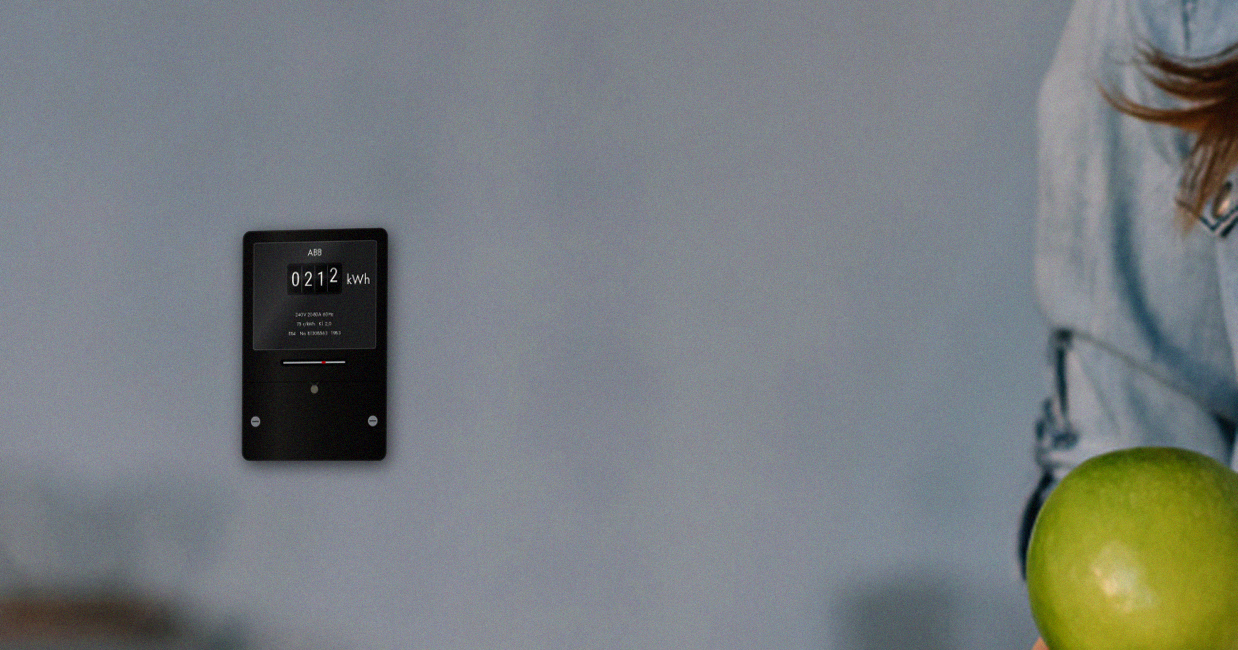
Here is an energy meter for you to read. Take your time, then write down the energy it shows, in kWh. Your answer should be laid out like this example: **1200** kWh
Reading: **212** kWh
